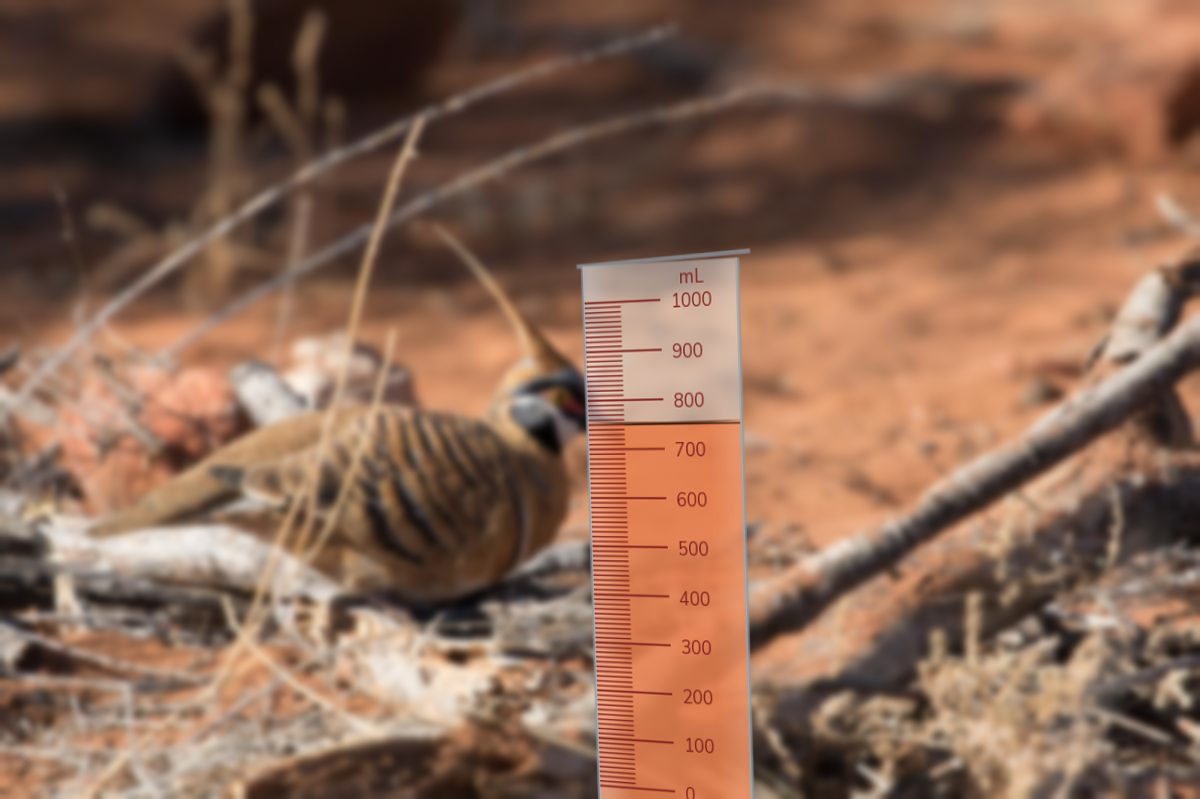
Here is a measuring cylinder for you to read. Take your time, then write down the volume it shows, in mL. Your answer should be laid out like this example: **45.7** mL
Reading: **750** mL
